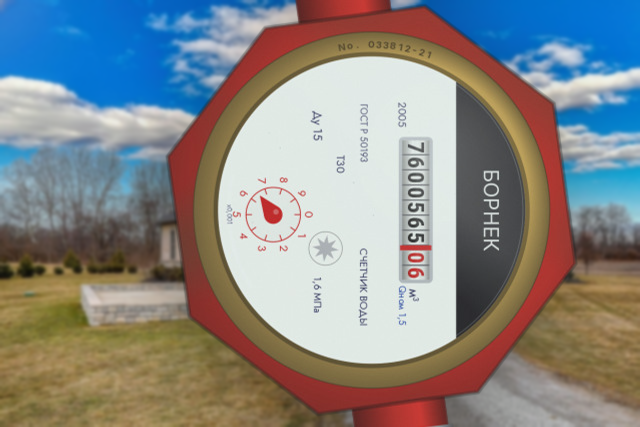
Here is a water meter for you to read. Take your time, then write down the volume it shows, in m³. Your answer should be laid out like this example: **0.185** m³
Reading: **7600565.066** m³
